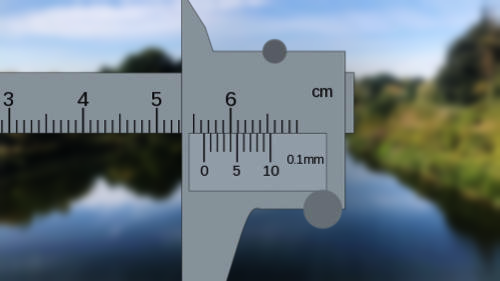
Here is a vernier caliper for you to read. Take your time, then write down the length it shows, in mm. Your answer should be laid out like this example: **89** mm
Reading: **56.4** mm
